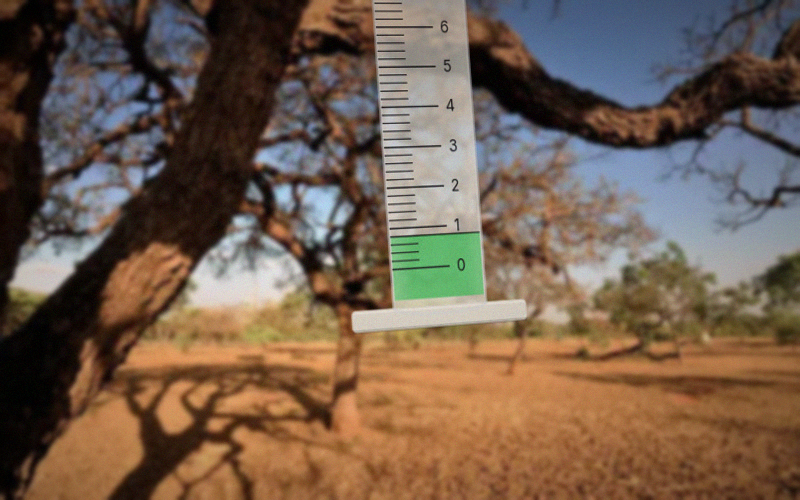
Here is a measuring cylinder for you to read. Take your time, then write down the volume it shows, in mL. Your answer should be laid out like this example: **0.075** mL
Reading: **0.8** mL
